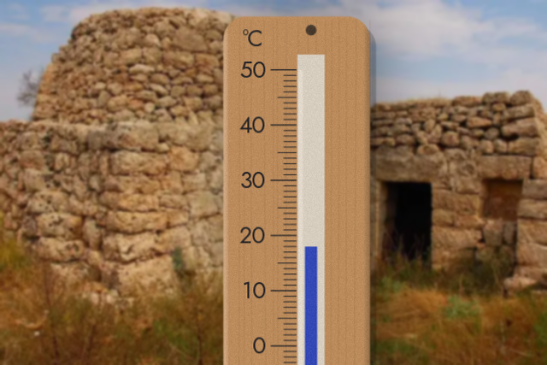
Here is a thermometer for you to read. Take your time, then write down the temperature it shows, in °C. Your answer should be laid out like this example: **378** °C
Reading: **18** °C
